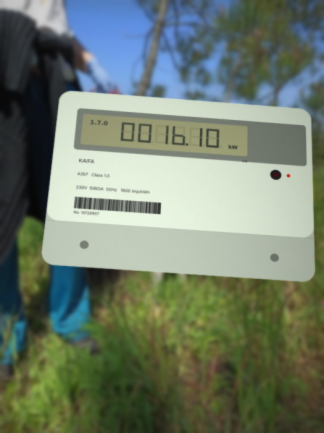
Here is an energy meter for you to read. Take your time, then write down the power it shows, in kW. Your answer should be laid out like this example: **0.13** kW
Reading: **16.10** kW
